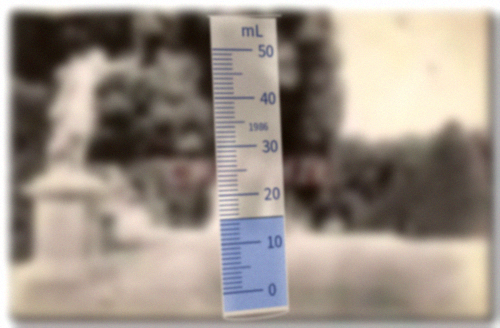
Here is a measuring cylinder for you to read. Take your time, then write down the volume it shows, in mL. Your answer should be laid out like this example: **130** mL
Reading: **15** mL
